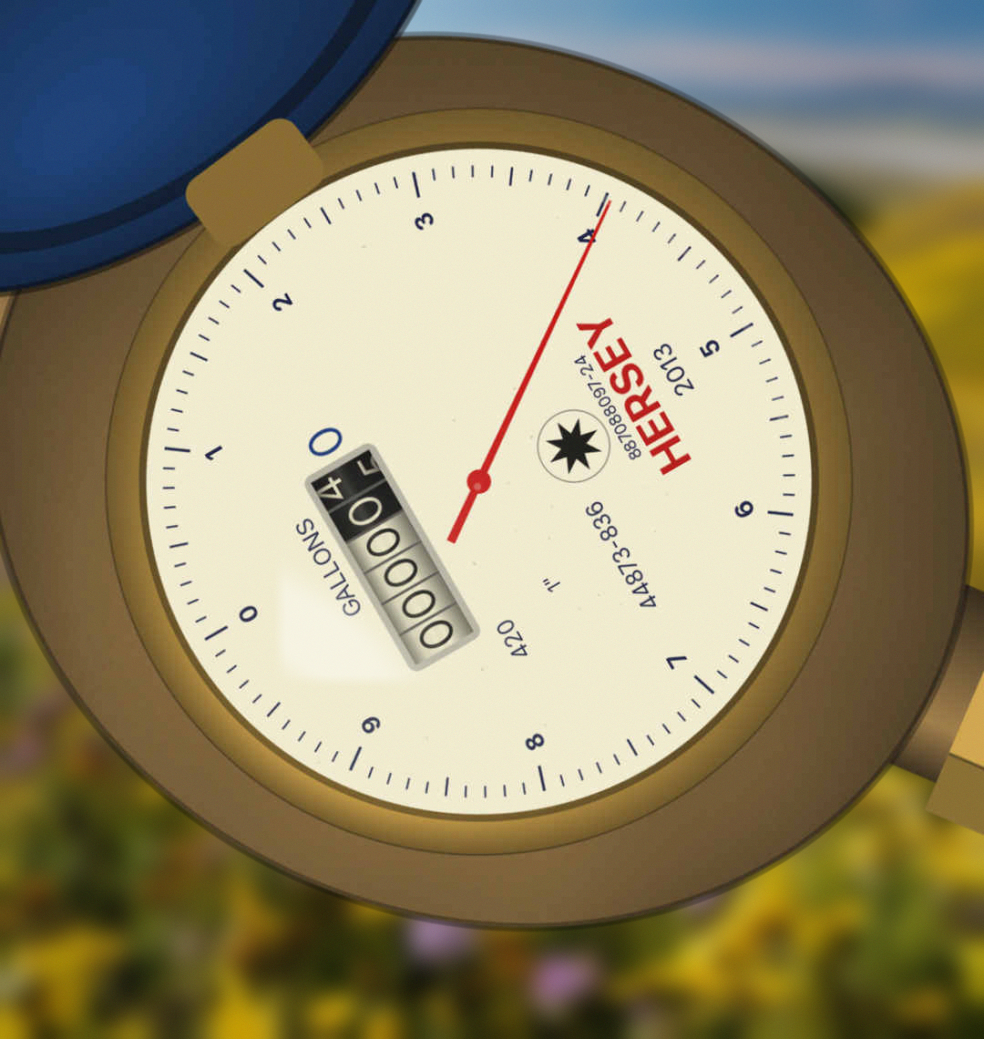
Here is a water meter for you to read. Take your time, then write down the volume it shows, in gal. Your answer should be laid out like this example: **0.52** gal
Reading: **44.0** gal
